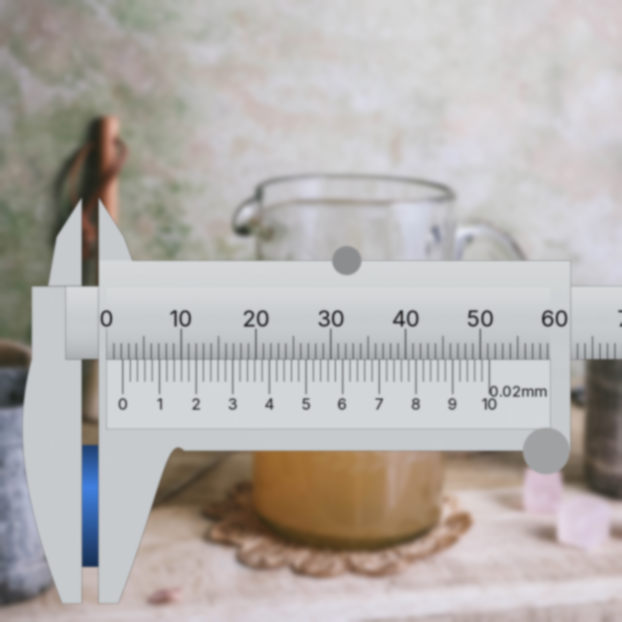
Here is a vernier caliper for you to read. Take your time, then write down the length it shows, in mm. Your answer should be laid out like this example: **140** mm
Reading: **2.2** mm
